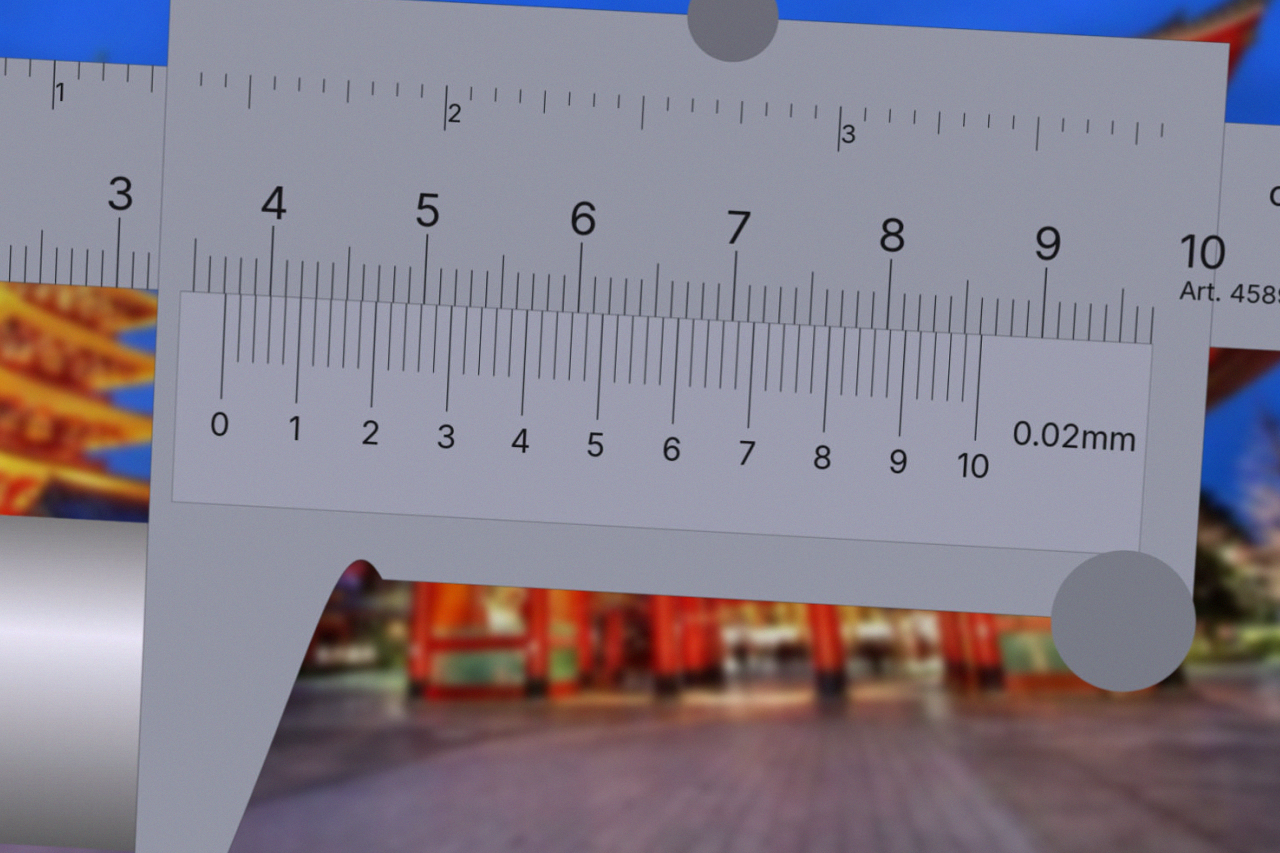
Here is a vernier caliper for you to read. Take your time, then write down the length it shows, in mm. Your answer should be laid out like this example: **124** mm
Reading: **37.1** mm
